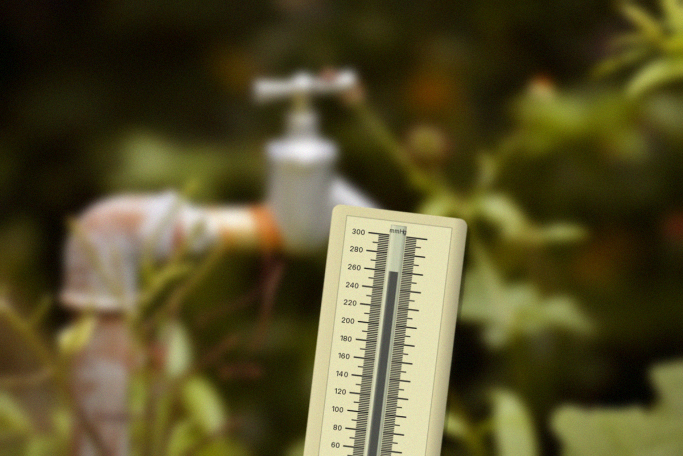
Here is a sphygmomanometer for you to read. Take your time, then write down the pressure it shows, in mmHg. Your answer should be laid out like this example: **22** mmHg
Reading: **260** mmHg
